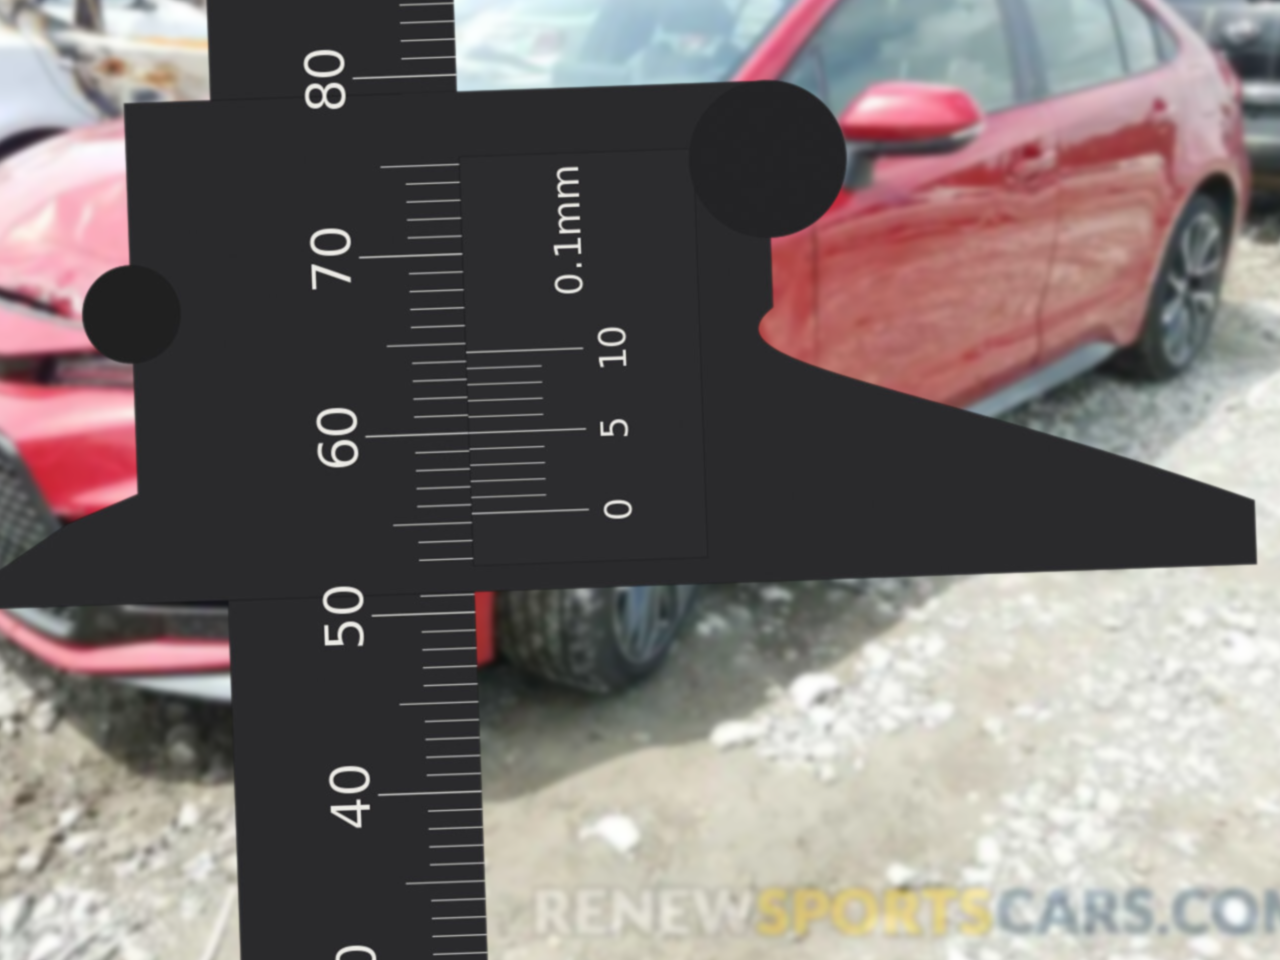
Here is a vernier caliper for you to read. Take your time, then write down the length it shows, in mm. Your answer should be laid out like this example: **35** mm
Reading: **55.5** mm
